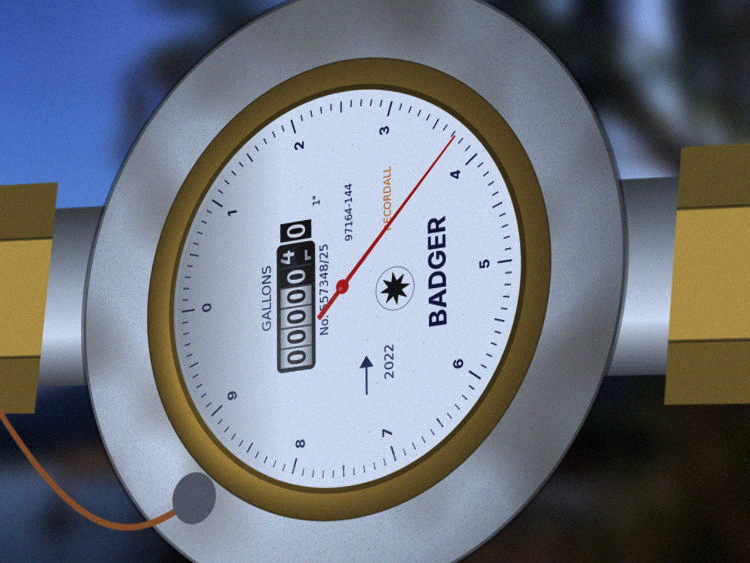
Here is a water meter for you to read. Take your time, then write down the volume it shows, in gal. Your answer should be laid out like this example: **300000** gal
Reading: **43.7** gal
